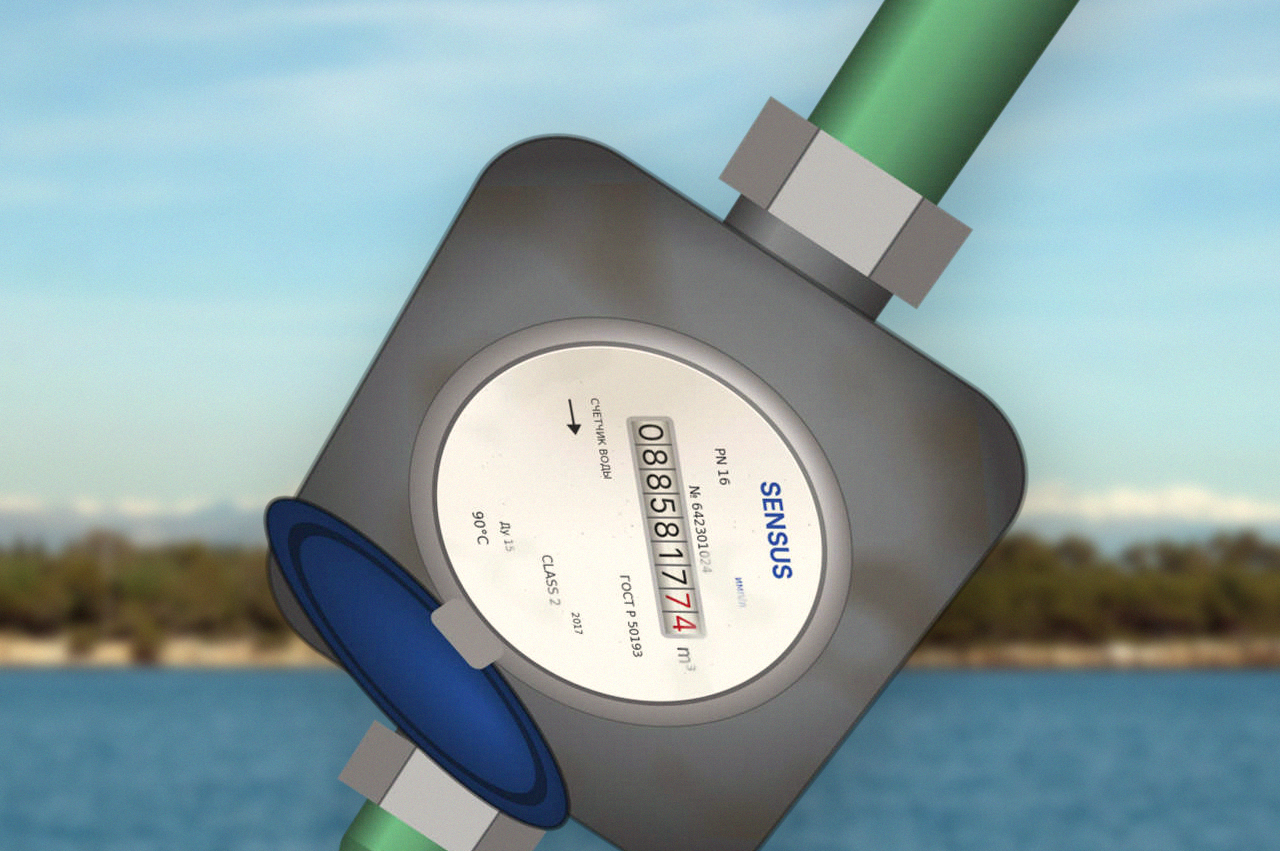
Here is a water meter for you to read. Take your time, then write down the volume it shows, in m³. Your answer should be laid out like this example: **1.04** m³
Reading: **885817.74** m³
